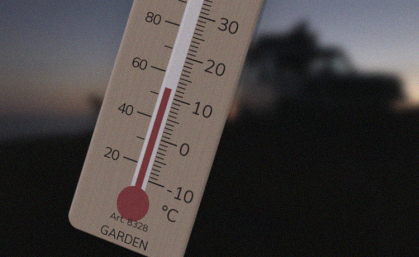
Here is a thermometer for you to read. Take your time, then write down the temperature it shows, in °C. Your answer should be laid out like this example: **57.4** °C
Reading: **12** °C
